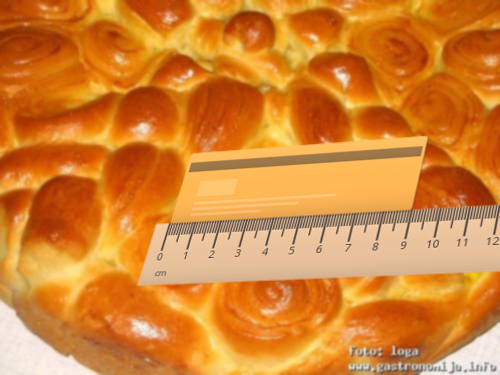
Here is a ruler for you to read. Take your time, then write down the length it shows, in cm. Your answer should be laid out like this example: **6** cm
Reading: **9** cm
